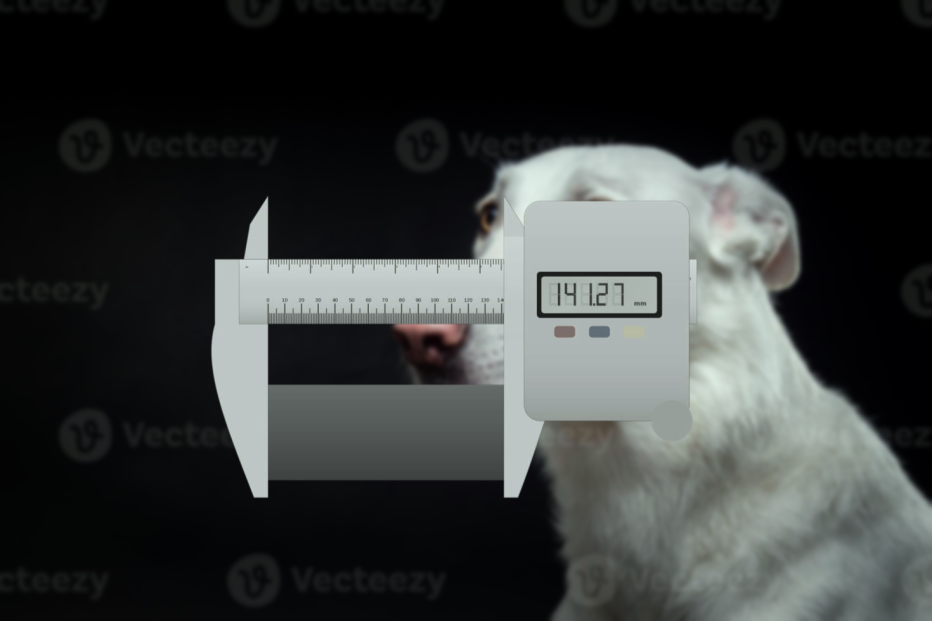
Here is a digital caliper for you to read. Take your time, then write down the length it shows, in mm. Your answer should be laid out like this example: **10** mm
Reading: **141.27** mm
